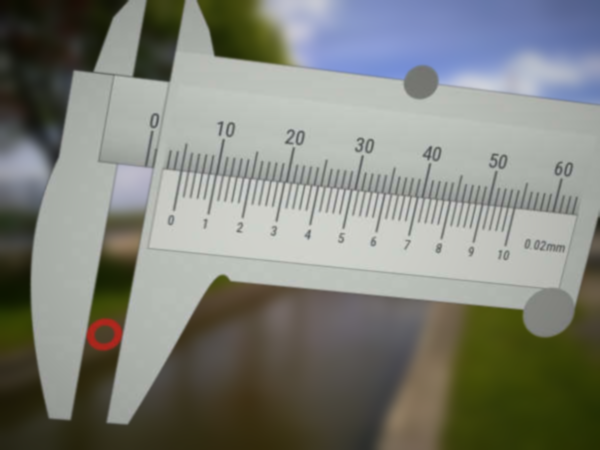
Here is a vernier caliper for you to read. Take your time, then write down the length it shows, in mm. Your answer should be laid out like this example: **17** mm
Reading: **5.0** mm
